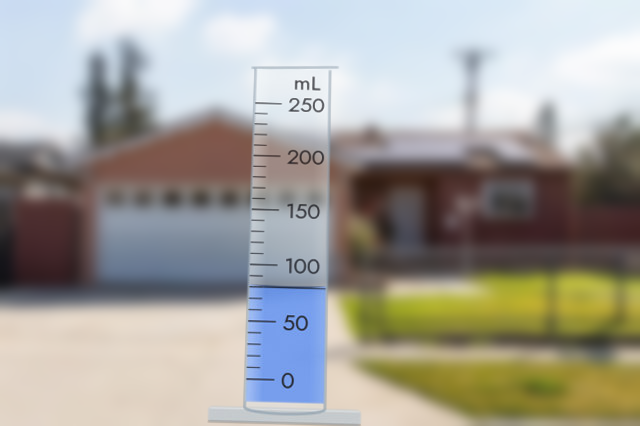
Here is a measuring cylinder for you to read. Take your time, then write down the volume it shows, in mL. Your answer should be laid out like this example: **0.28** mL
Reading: **80** mL
